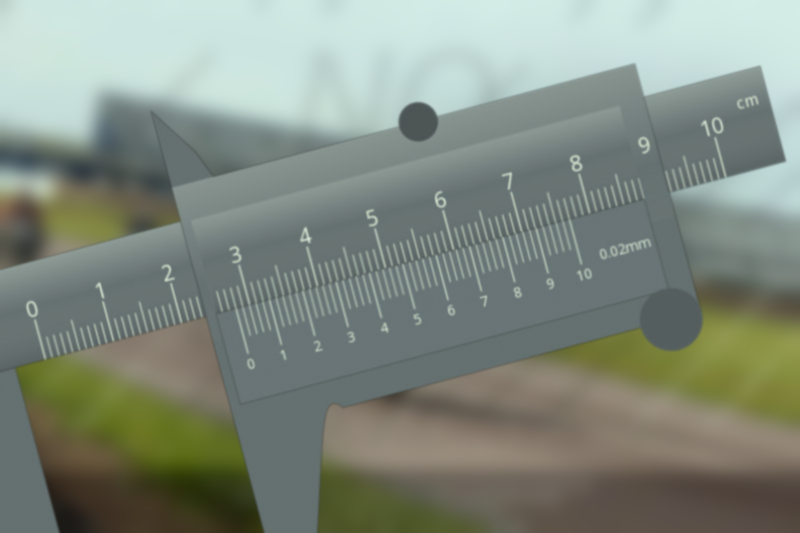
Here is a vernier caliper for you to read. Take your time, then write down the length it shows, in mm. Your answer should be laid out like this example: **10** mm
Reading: **28.0** mm
